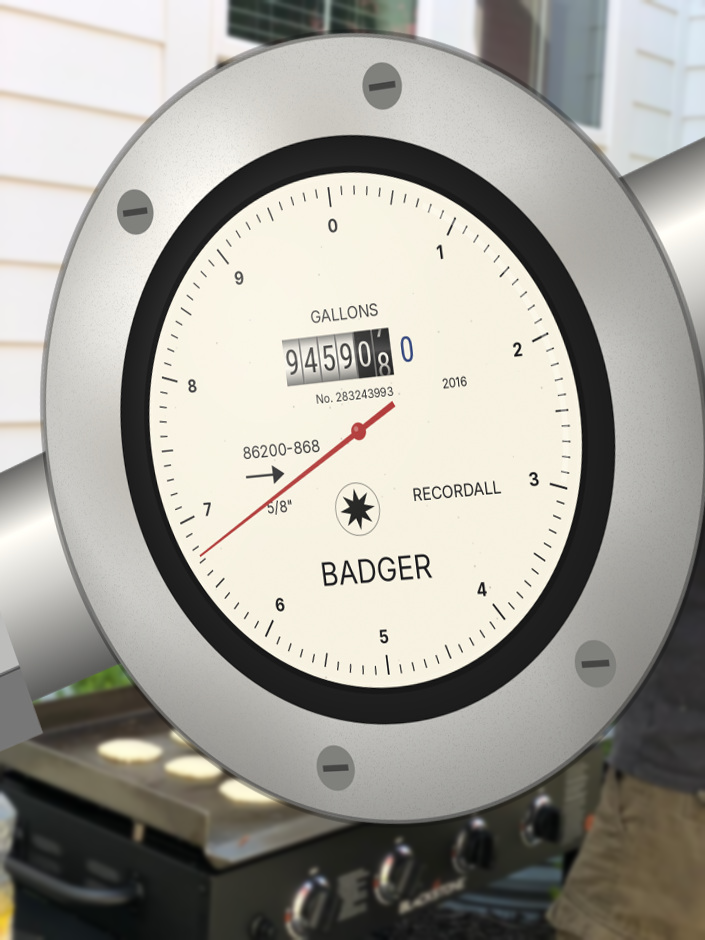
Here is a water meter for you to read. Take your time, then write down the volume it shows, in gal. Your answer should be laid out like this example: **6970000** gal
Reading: **9459076.7** gal
